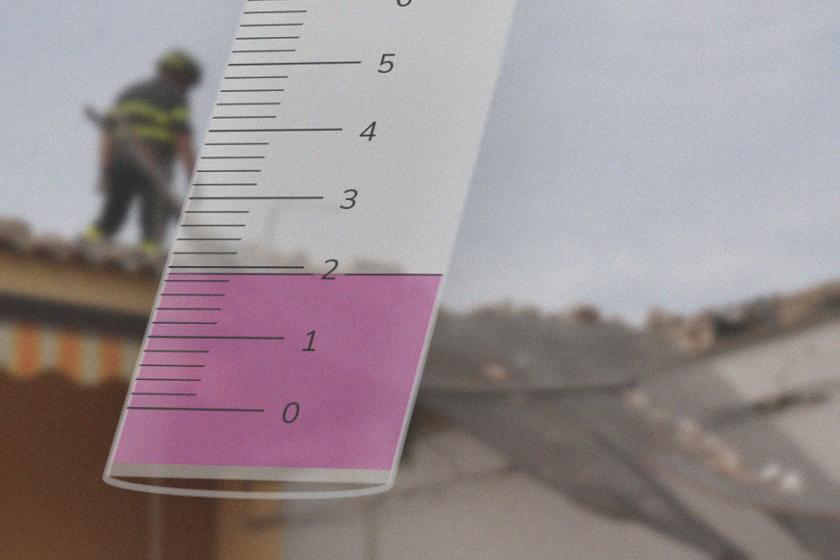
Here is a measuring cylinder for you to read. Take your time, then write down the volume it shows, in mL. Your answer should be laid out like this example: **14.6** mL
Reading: **1.9** mL
